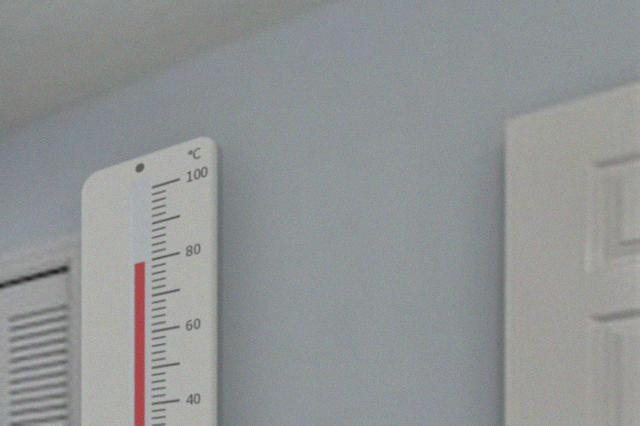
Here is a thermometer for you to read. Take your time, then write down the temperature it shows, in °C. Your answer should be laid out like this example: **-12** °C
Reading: **80** °C
